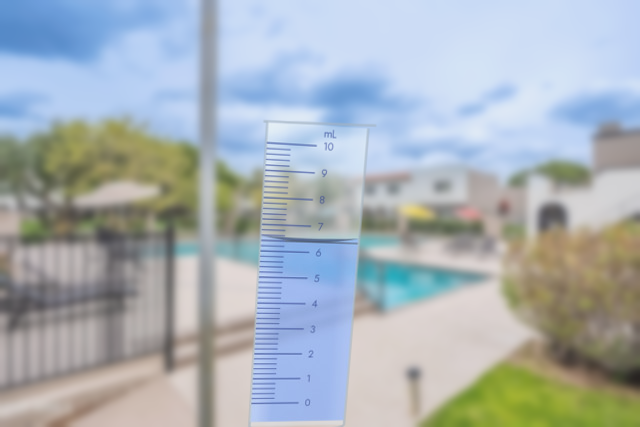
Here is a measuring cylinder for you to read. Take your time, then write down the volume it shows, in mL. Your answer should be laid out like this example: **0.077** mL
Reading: **6.4** mL
